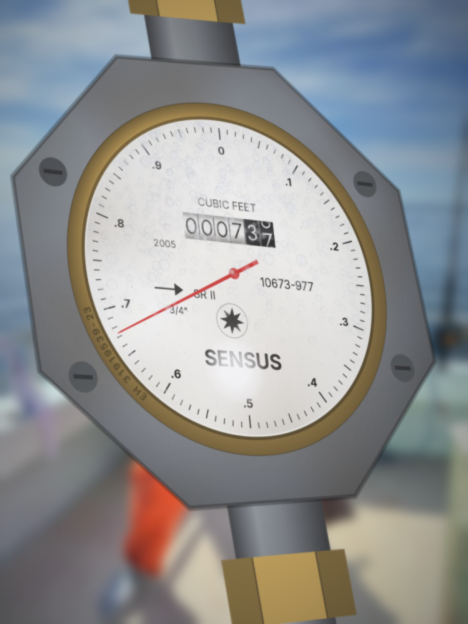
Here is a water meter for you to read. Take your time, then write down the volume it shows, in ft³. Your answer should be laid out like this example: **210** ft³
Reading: **736.67** ft³
